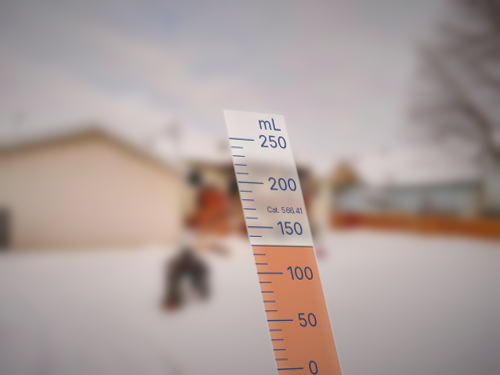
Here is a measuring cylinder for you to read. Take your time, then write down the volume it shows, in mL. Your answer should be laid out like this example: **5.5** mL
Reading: **130** mL
